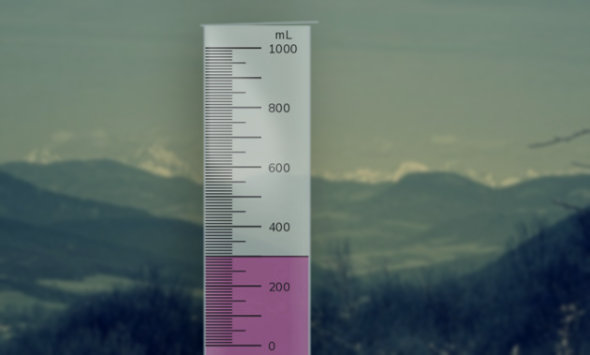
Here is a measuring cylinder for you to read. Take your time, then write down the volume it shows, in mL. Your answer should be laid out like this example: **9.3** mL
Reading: **300** mL
